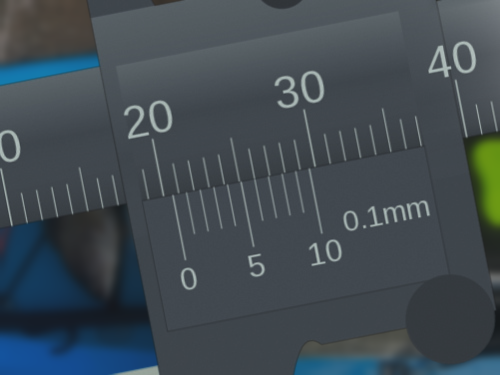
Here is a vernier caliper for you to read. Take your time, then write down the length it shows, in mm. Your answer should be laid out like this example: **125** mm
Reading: **20.6** mm
